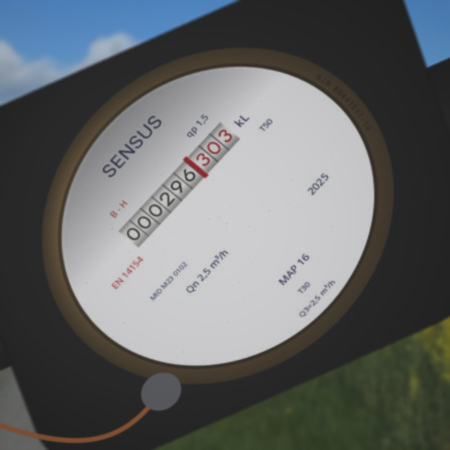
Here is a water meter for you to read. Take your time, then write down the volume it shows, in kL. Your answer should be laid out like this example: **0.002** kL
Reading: **296.303** kL
